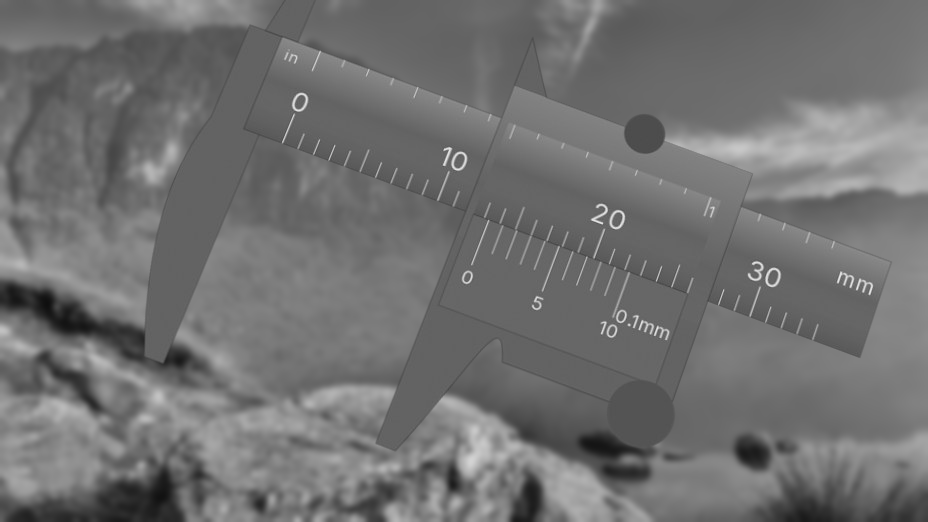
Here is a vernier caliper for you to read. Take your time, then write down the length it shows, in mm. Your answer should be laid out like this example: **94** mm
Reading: **13.3** mm
